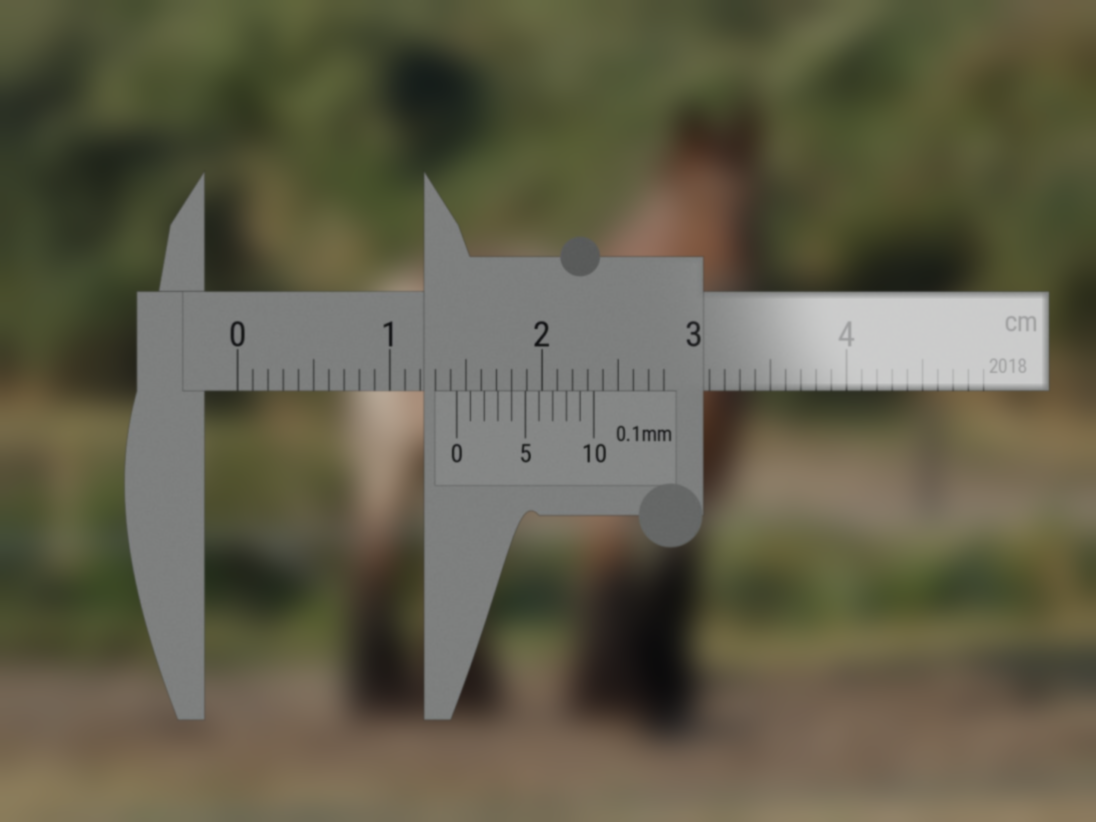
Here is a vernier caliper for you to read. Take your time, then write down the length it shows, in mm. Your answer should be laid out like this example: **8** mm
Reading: **14.4** mm
